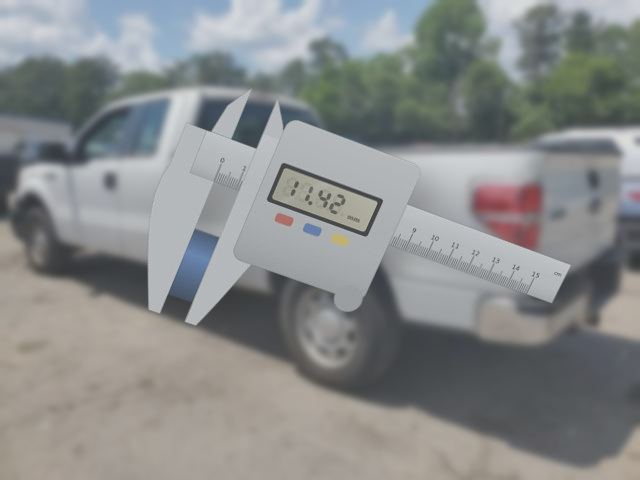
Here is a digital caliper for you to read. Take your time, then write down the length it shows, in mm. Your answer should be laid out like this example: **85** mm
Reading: **11.42** mm
